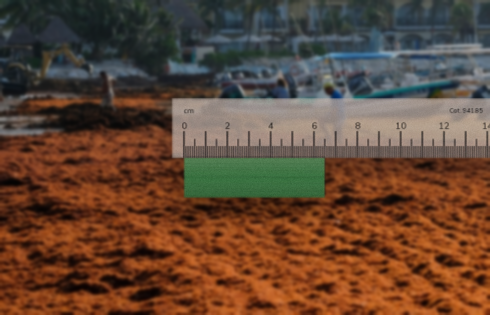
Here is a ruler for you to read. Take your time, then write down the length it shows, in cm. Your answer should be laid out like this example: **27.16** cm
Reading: **6.5** cm
